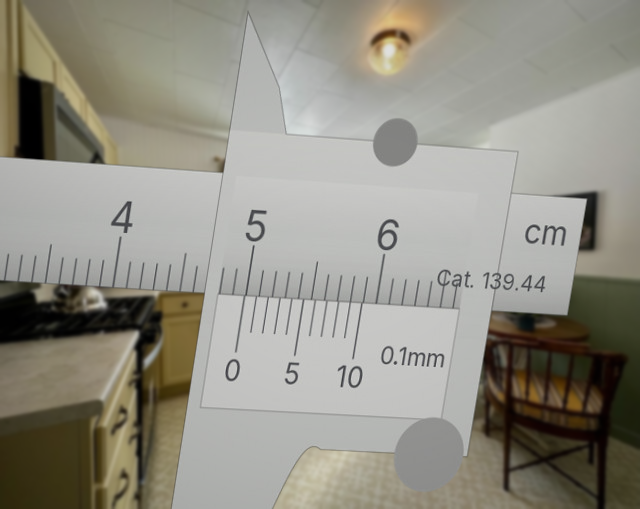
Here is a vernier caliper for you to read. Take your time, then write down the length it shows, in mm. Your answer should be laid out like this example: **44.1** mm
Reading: **49.9** mm
